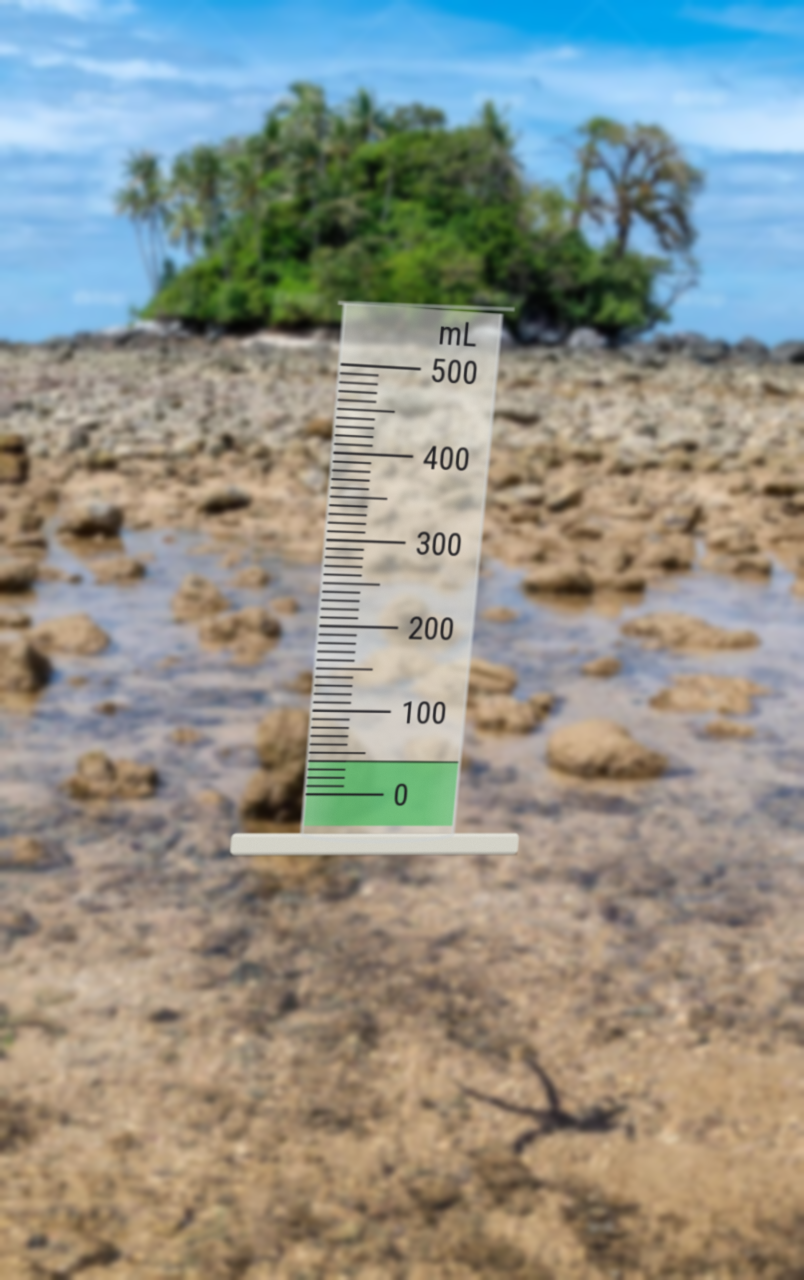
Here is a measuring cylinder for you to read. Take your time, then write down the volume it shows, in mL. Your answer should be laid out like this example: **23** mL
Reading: **40** mL
